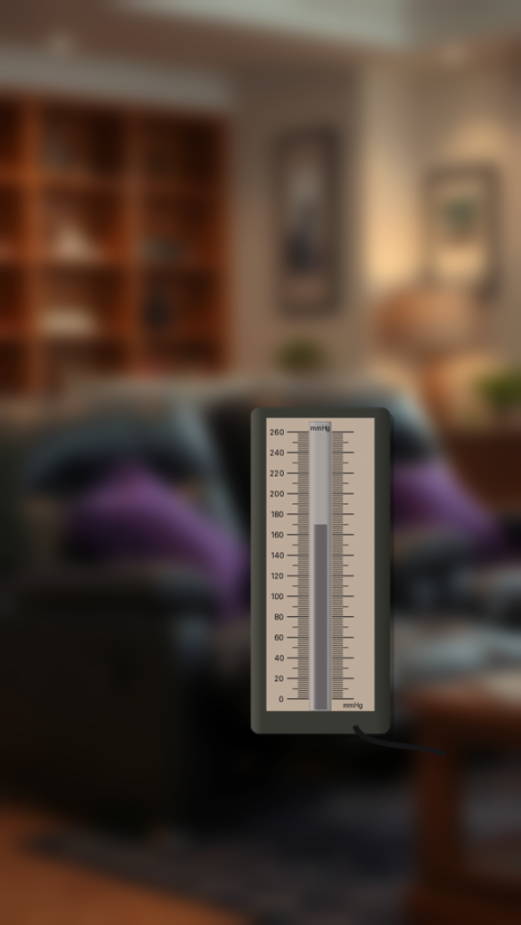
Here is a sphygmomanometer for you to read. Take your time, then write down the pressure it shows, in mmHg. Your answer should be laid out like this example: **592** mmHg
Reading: **170** mmHg
